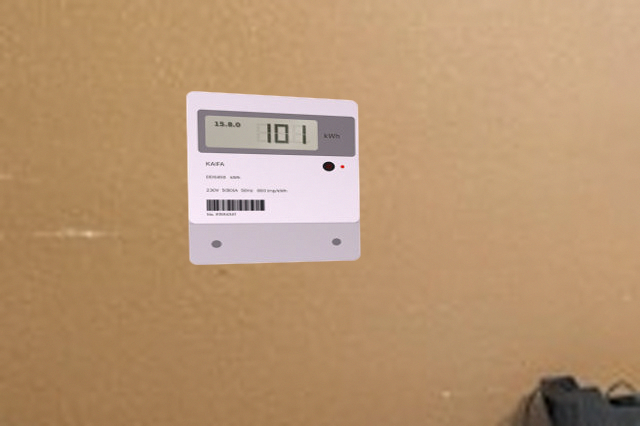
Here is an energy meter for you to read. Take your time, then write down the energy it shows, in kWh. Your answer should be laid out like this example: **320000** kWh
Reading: **101** kWh
